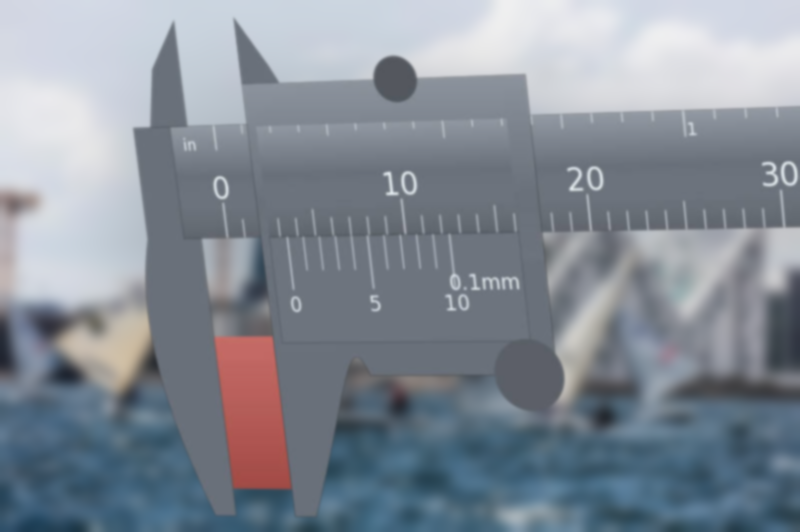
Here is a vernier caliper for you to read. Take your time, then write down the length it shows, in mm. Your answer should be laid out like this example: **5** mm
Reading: **3.4** mm
